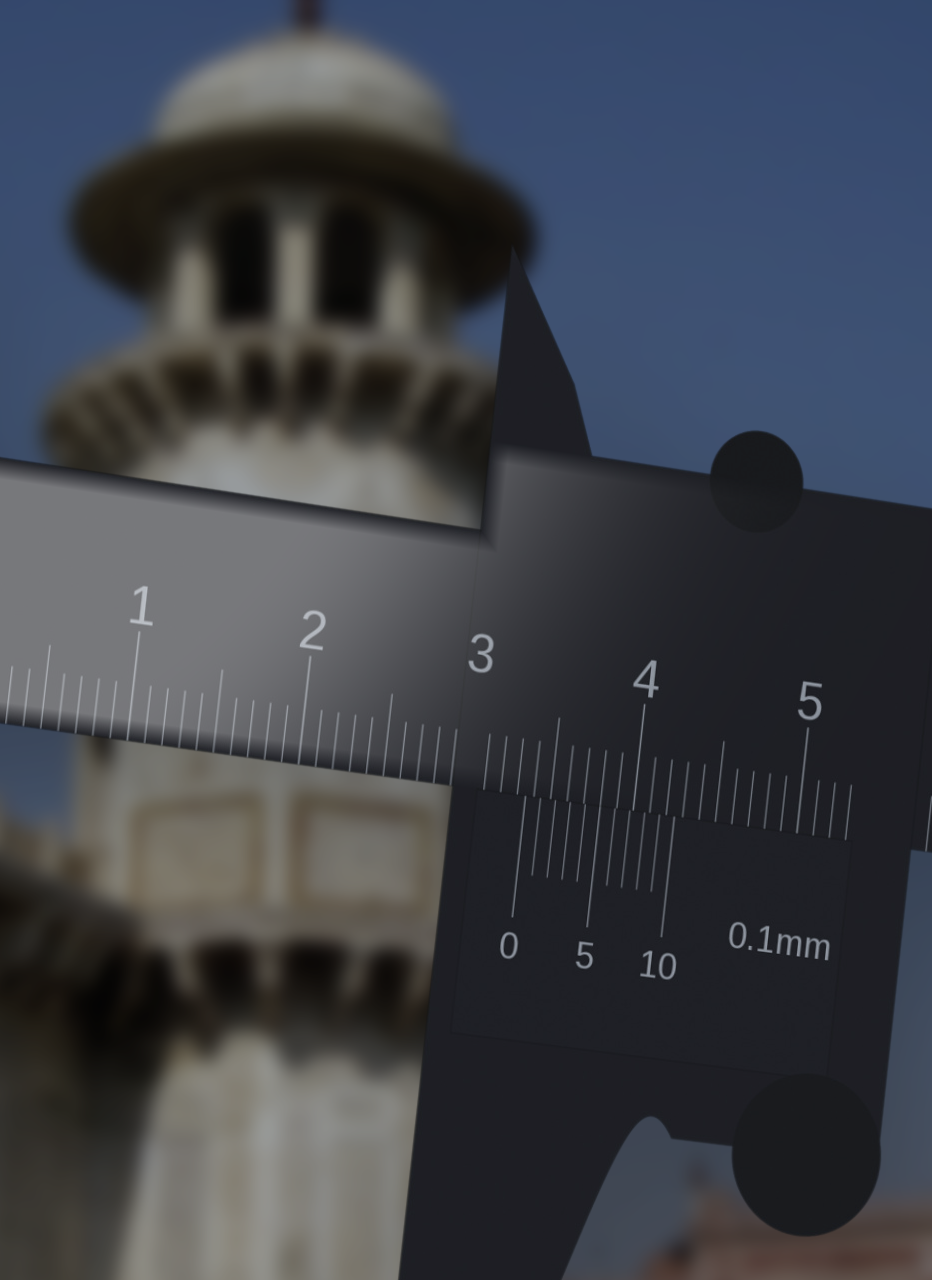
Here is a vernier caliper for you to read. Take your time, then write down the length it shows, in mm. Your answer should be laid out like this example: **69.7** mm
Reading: **33.5** mm
